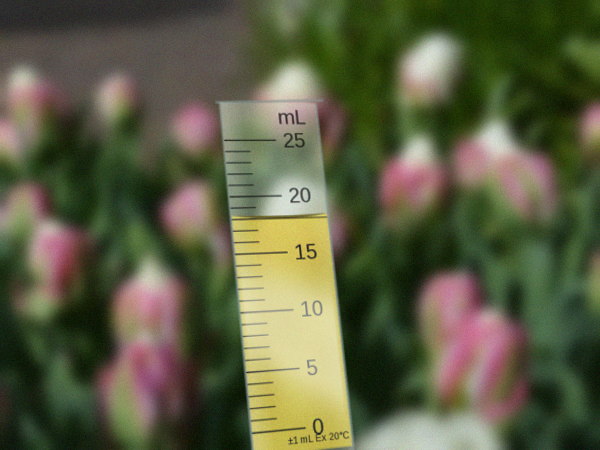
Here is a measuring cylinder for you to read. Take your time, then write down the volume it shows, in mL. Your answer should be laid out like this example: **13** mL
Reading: **18** mL
